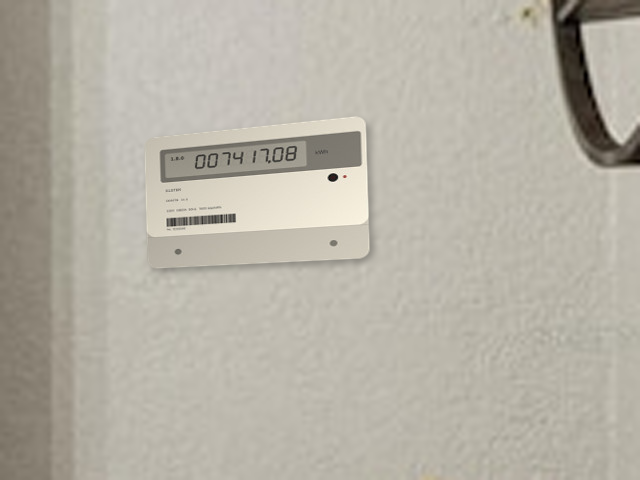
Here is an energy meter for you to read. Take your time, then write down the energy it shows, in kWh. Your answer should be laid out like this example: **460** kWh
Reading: **7417.08** kWh
